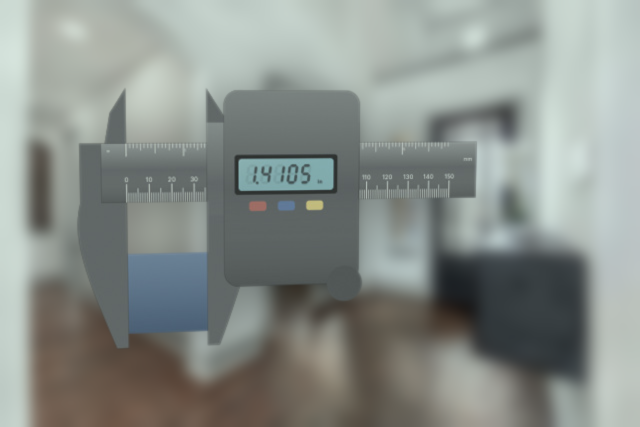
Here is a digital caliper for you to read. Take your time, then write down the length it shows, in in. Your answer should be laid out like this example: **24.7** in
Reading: **1.4105** in
